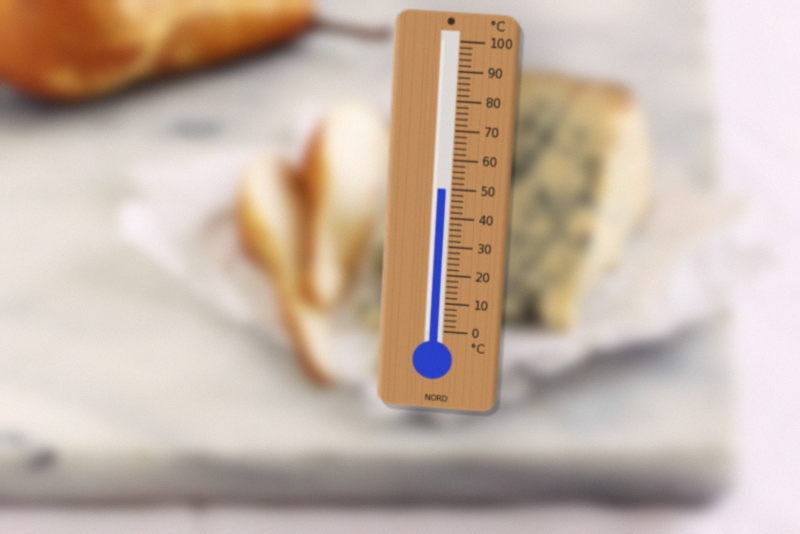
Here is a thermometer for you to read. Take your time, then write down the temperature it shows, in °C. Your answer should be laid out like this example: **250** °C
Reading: **50** °C
